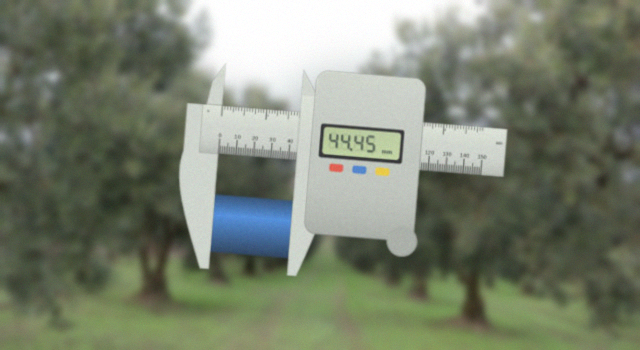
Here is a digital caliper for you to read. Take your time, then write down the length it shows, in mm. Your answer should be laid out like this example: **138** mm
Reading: **44.45** mm
